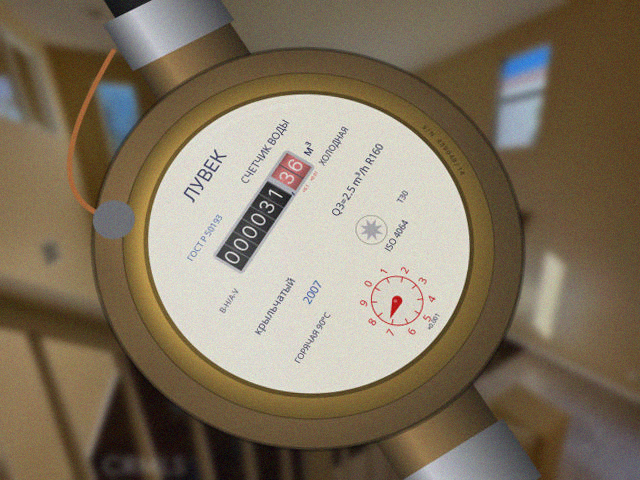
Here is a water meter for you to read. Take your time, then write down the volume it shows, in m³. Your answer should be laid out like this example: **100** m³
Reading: **31.367** m³
